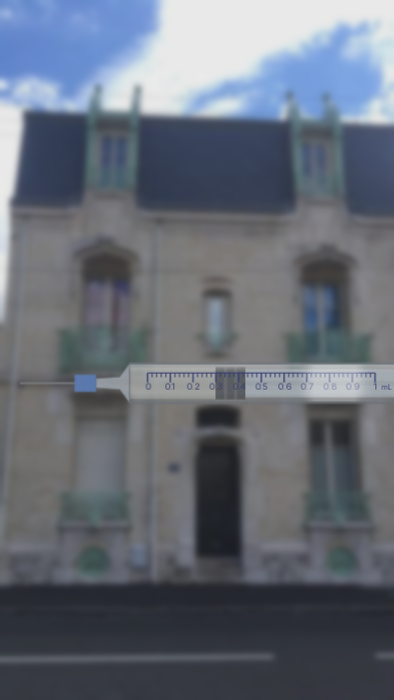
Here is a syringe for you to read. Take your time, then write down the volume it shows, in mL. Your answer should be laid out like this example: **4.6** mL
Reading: **0.3** mL
